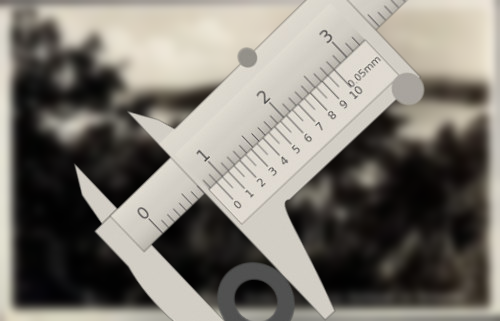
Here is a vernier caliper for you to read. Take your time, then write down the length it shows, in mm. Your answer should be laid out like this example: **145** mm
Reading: **9.0** mm
